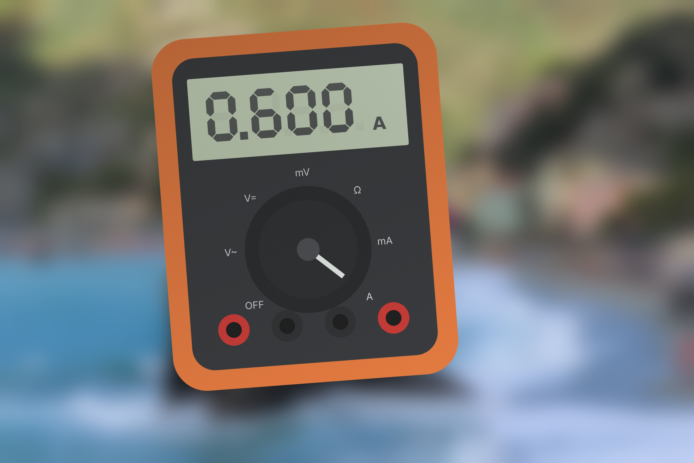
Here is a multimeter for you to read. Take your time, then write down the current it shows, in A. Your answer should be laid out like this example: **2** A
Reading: **0.600** A
